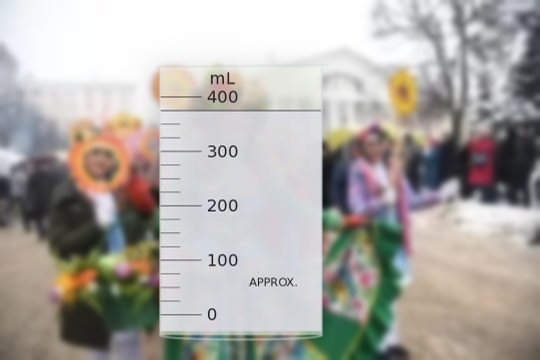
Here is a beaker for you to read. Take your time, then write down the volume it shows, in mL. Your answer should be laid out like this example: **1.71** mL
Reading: **375** mL
